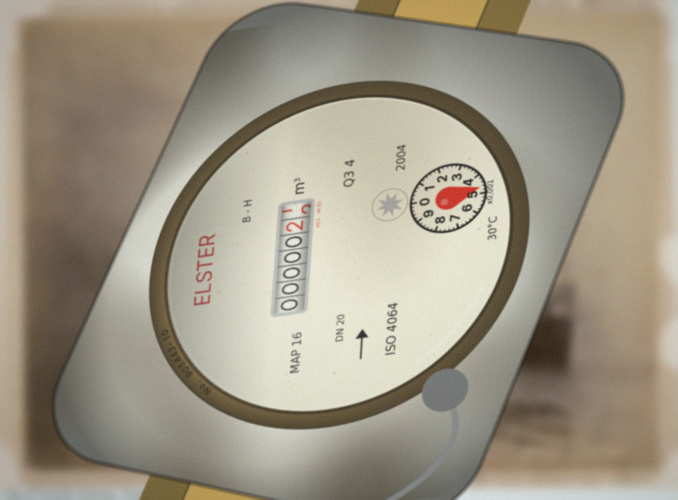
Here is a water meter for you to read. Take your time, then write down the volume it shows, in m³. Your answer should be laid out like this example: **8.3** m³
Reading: **0.214** m³
